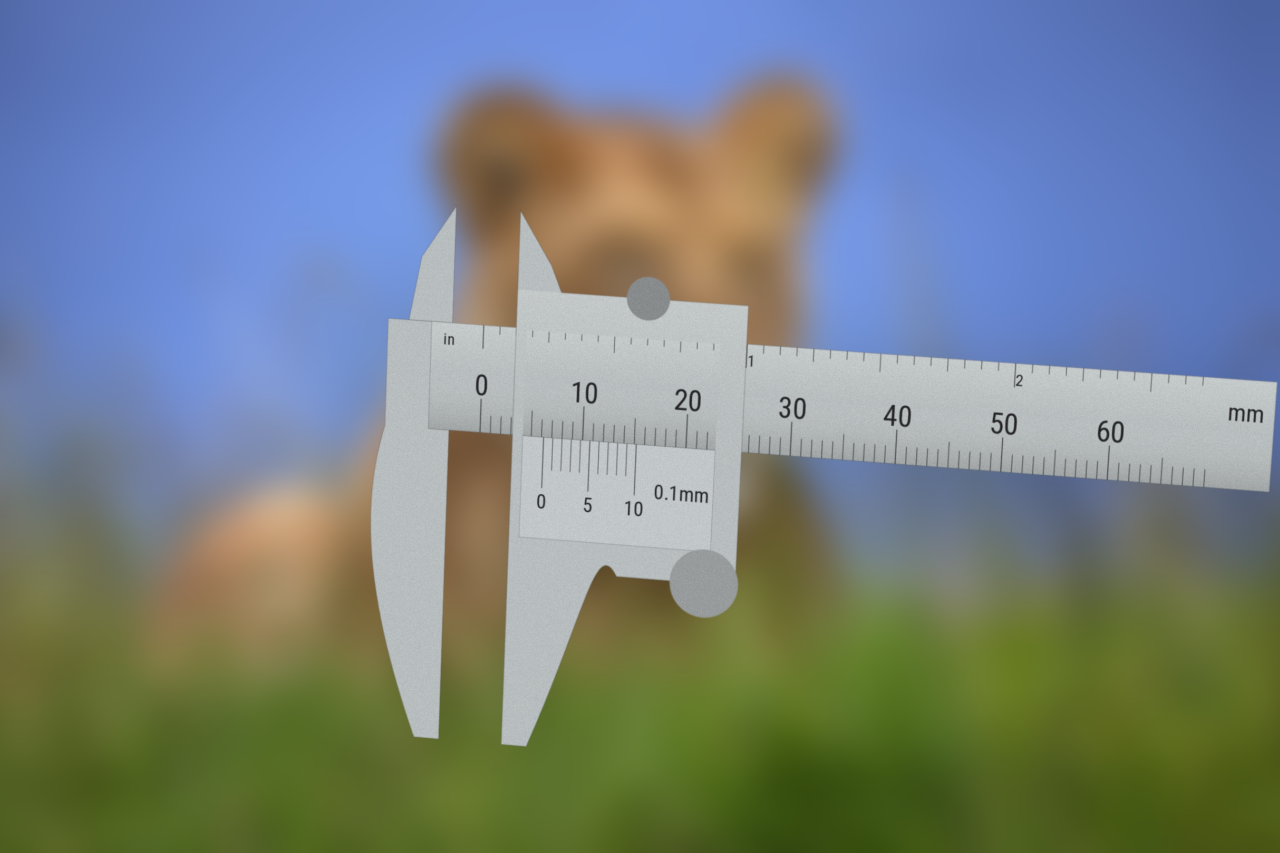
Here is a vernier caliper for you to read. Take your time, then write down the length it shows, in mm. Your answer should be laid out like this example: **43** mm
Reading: **6.2** mm
